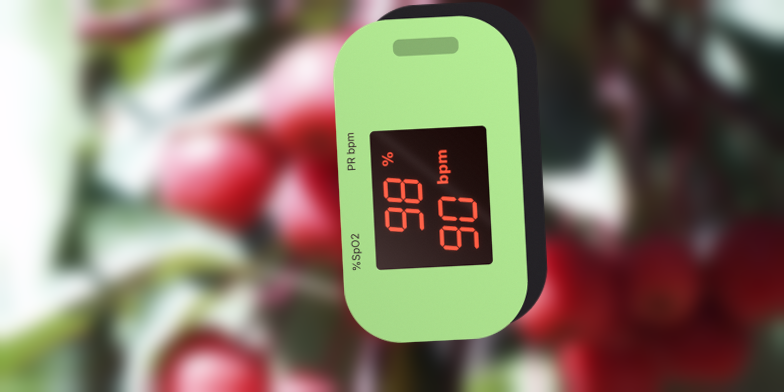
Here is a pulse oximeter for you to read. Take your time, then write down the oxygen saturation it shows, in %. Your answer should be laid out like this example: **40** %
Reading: **98** %
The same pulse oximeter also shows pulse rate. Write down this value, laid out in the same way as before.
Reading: **90** bpm
